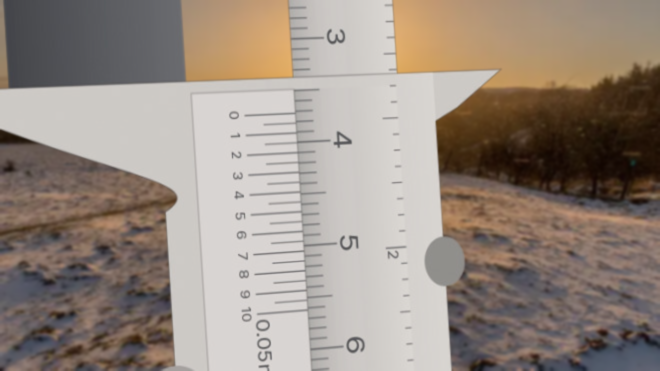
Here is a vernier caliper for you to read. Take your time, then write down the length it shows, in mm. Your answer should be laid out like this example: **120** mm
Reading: **37.2** mm
